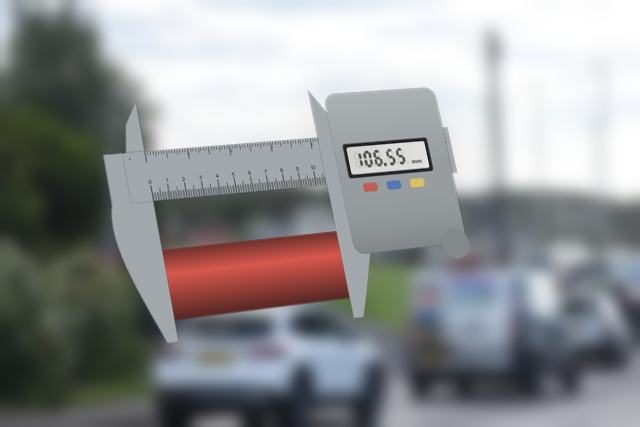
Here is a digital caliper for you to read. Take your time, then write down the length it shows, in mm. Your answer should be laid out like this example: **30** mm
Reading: **106.55** mm
